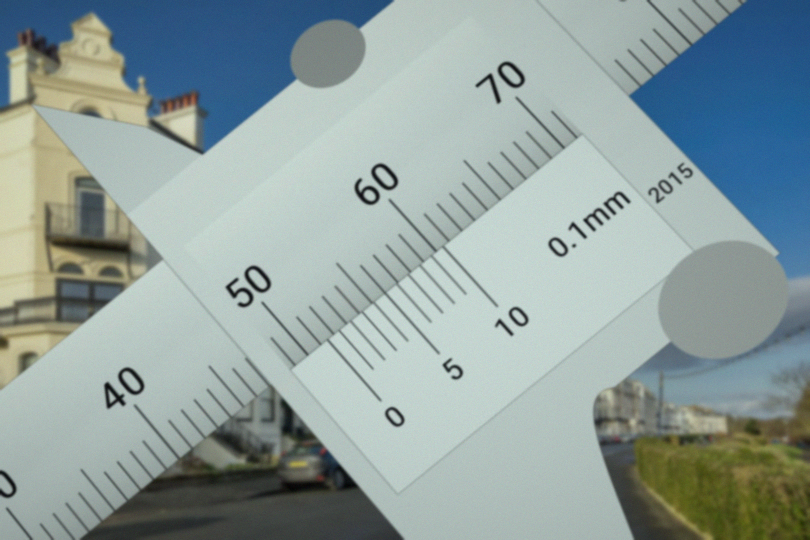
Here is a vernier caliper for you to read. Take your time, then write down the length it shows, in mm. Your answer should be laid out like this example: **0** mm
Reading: **51.5** mm
